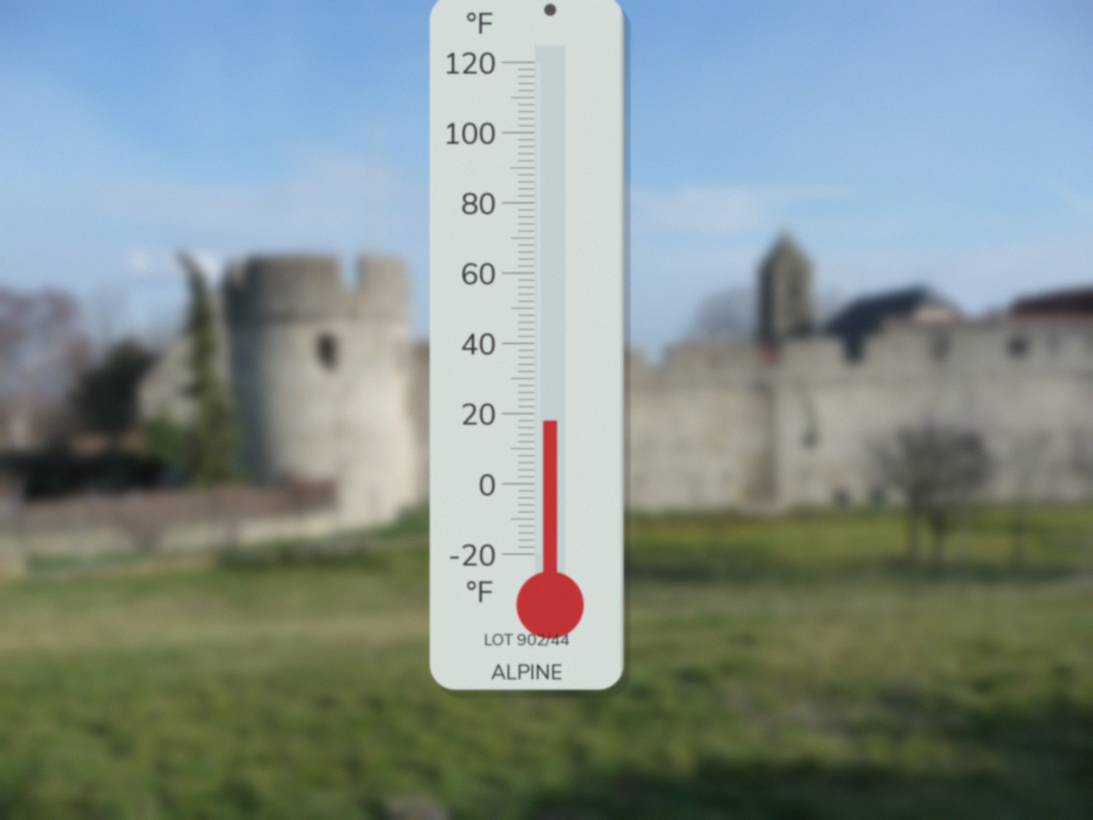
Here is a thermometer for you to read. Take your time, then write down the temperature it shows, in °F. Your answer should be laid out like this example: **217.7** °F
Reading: **18** °F
